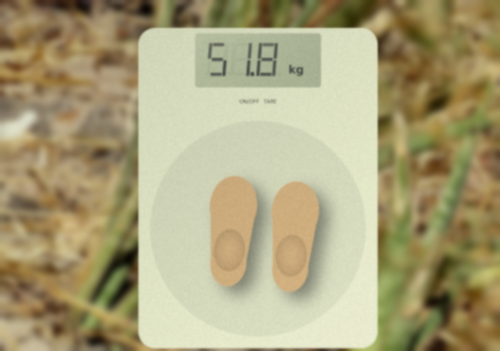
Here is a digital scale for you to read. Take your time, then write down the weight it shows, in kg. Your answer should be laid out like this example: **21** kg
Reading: **51.8** kg
